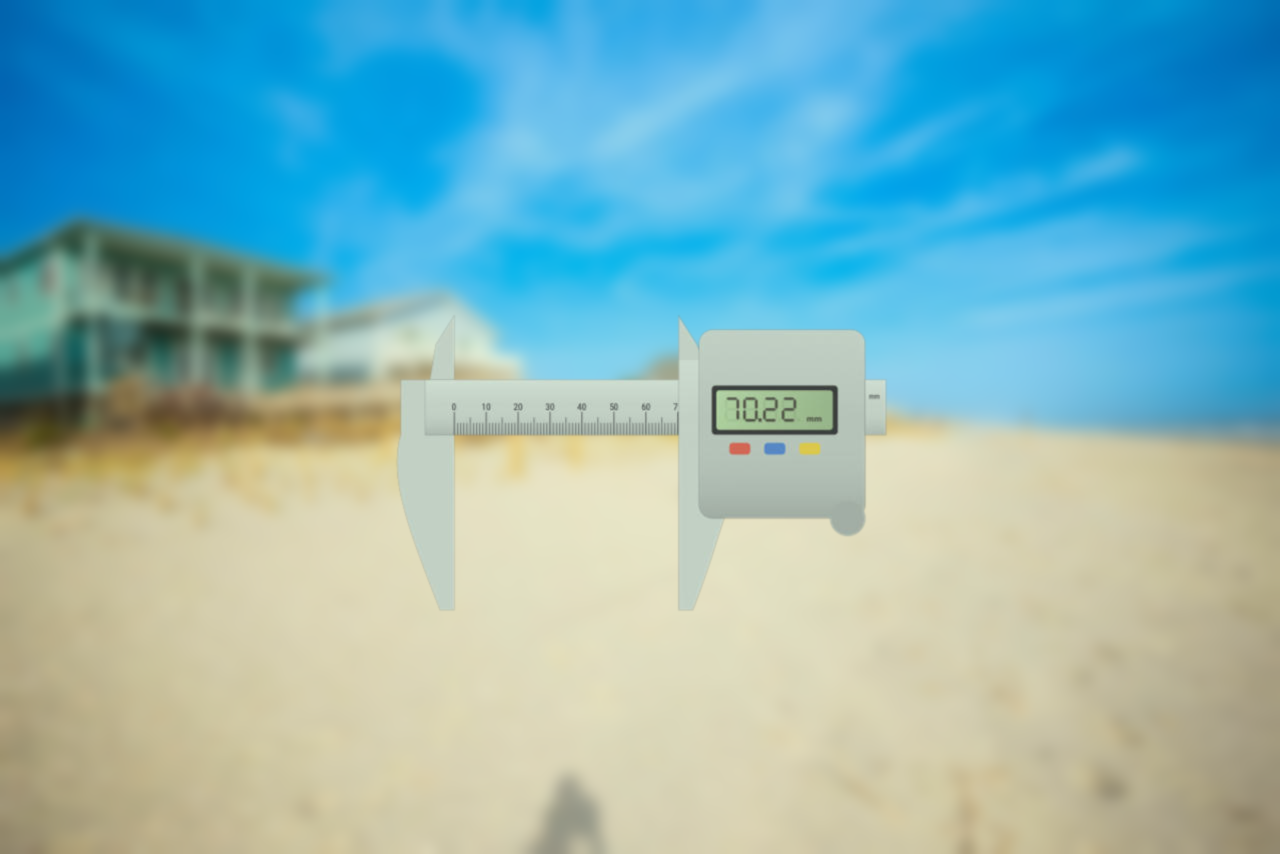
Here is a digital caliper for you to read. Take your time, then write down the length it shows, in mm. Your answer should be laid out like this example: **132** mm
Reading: **70.22** mm
